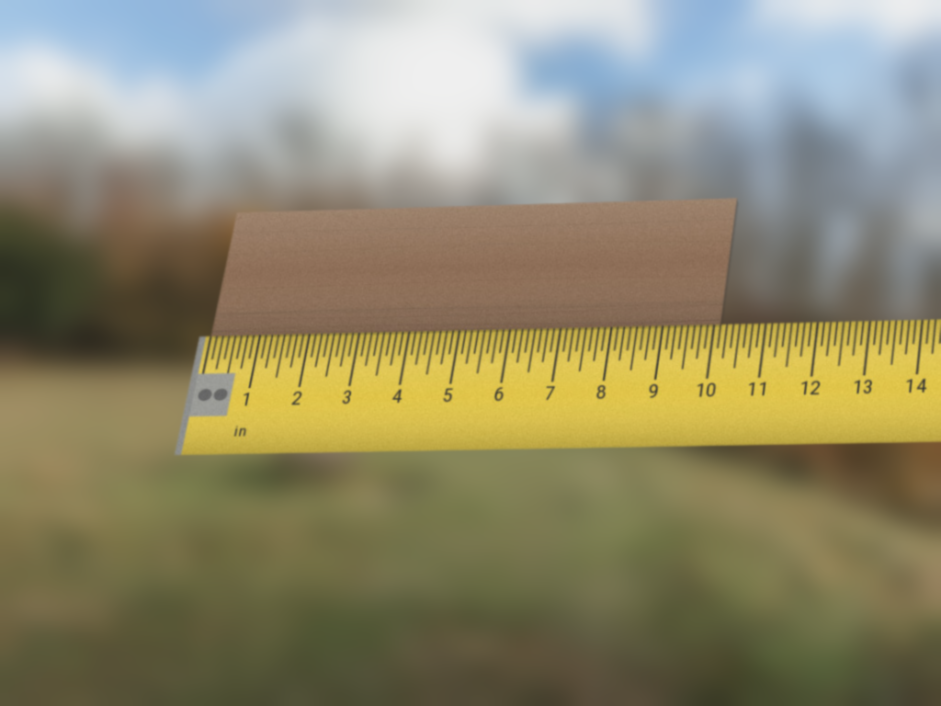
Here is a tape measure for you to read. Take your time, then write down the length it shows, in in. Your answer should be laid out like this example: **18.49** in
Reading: **10.125** in
